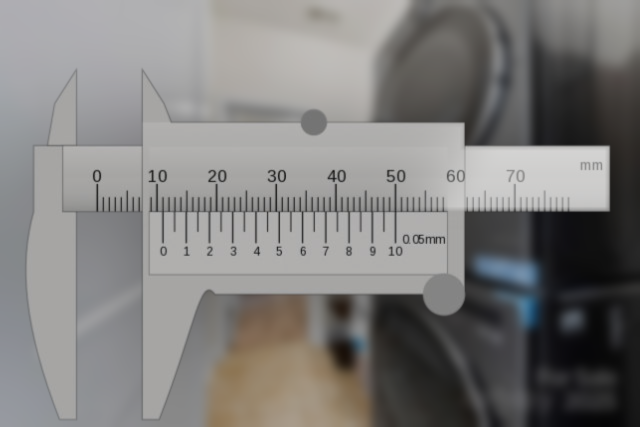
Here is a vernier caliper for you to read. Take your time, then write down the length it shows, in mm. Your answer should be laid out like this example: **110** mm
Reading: **11.0** mm
